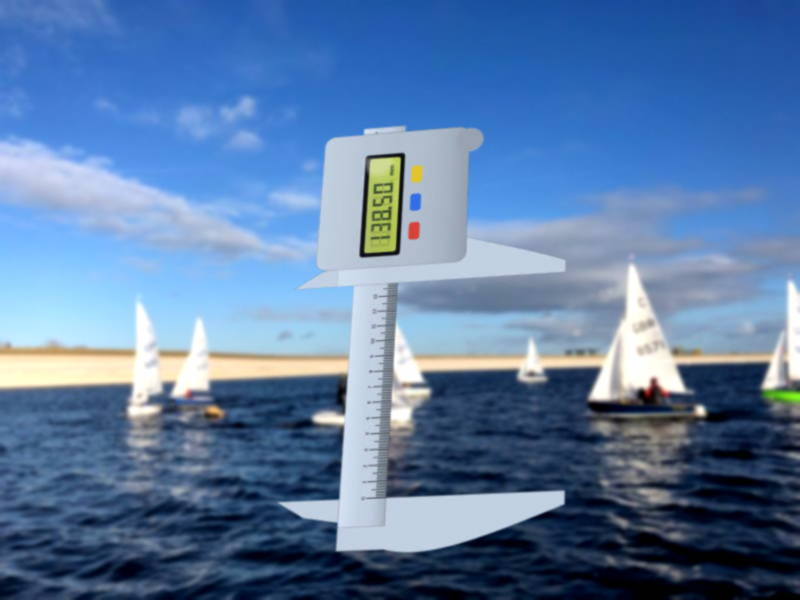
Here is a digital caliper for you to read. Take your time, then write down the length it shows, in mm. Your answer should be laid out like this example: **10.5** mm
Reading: **138.50** mm
